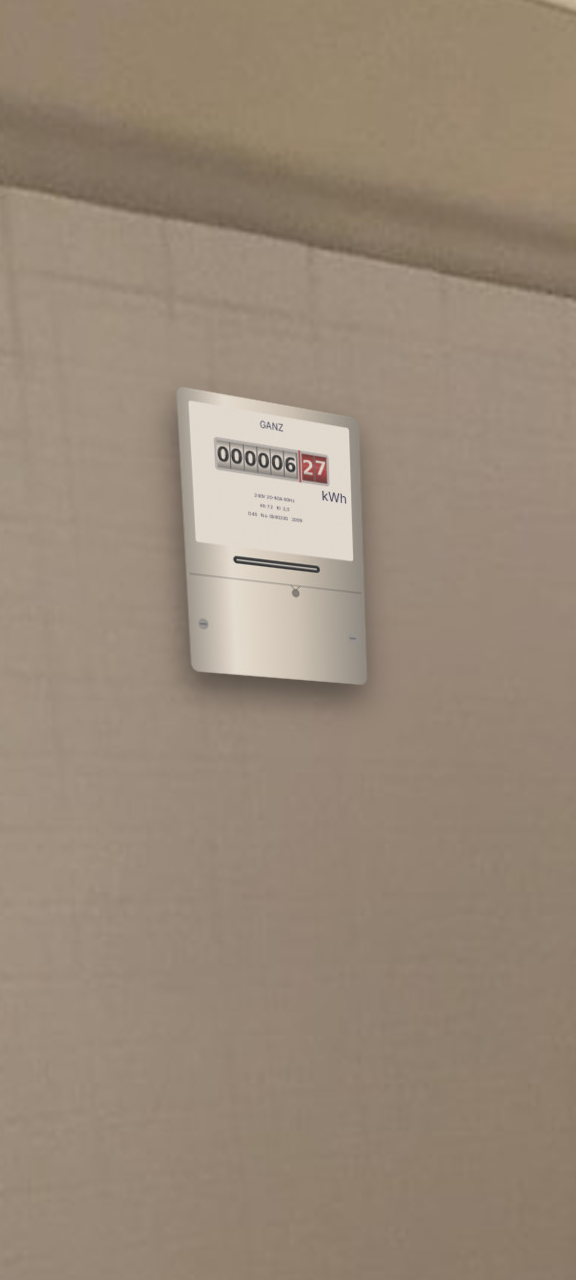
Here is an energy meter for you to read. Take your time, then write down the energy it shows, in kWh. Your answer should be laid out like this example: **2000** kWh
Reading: **6.27** kWh
